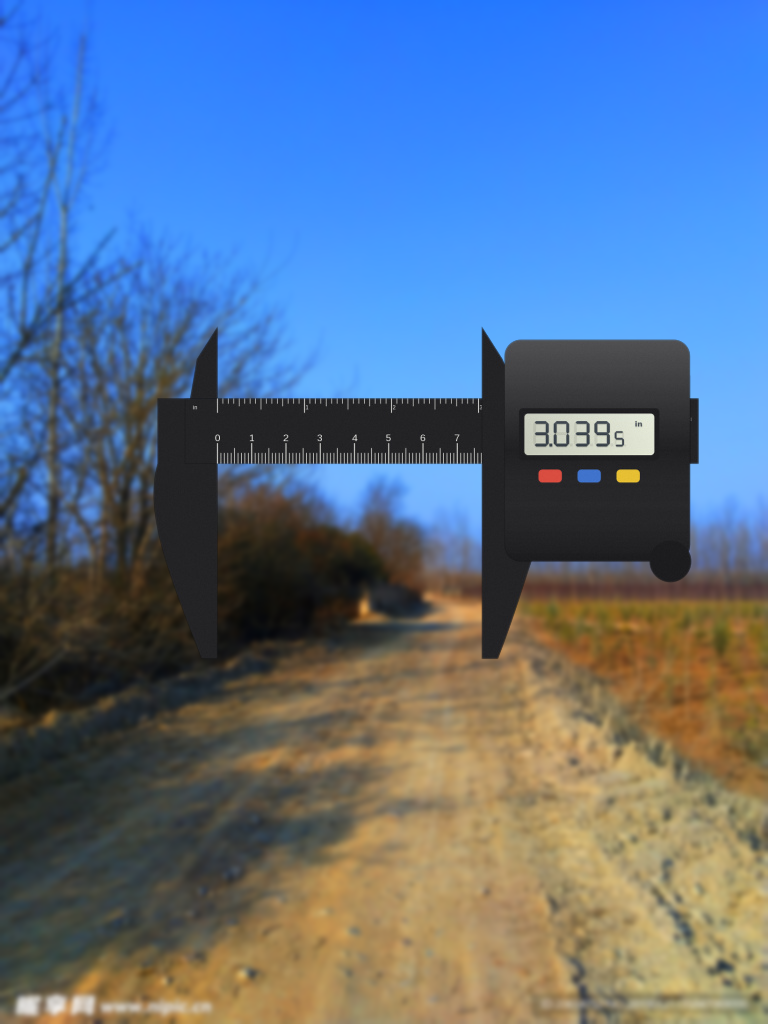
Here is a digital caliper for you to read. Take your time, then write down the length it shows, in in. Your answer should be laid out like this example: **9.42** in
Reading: **3.0395** in
